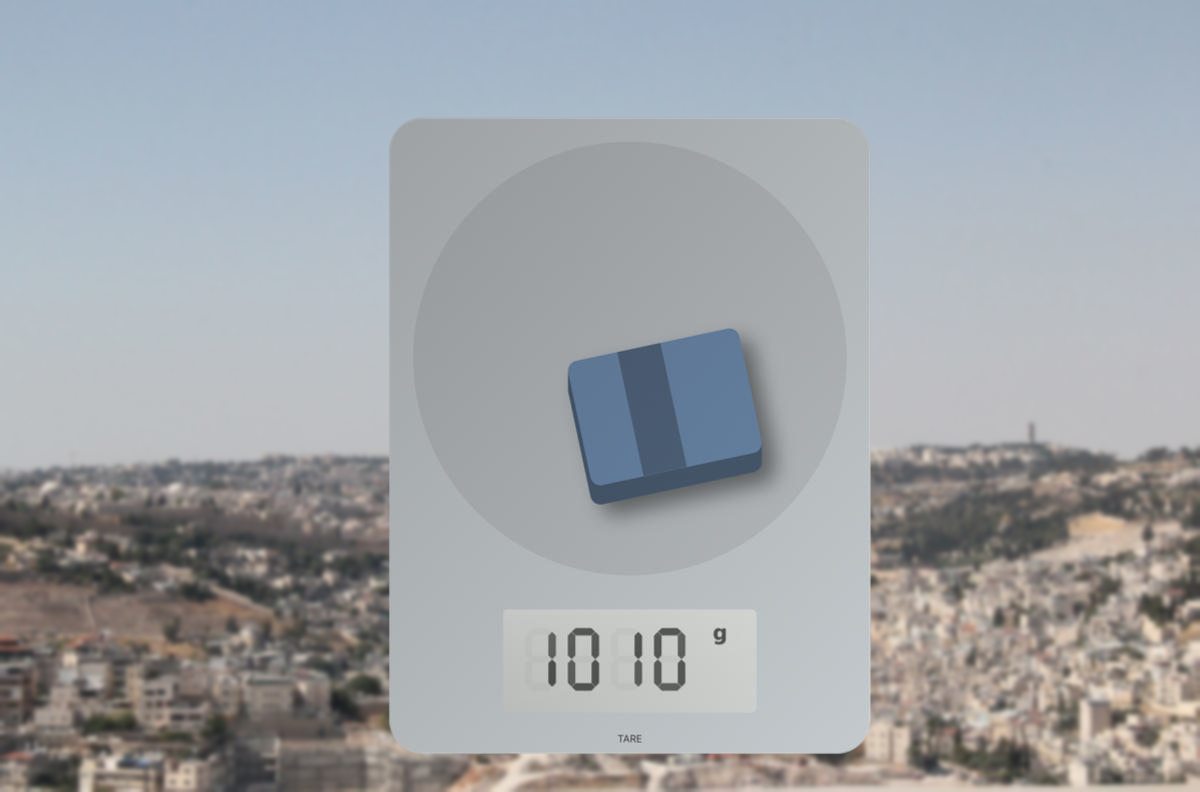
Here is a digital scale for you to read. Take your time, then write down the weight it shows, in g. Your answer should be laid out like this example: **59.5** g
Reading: **1010** g
